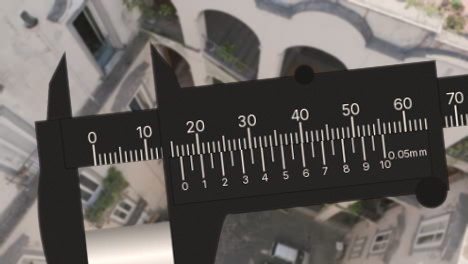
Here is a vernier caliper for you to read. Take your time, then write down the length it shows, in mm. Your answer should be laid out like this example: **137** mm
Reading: **16.5** mm
